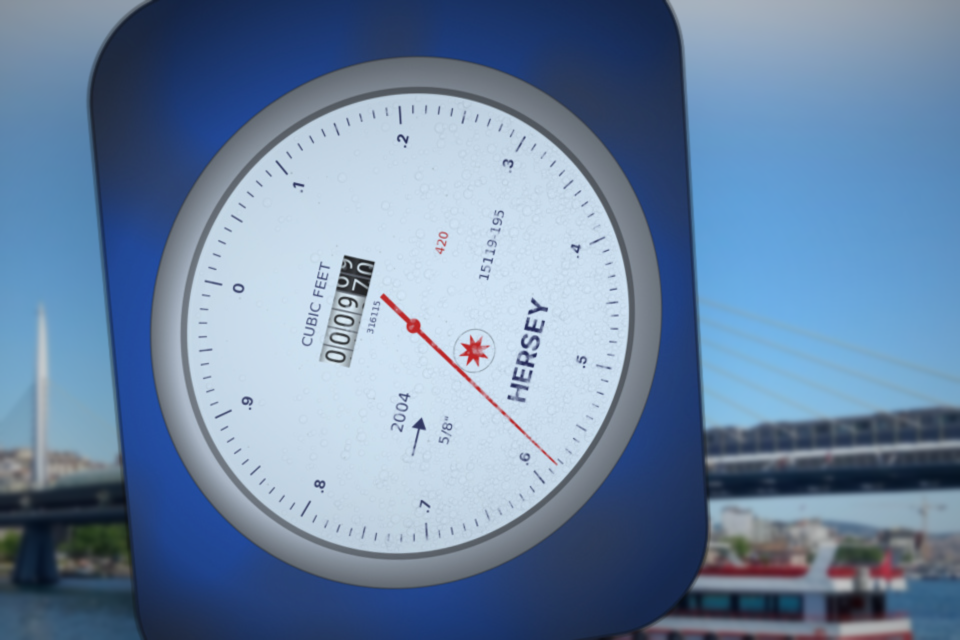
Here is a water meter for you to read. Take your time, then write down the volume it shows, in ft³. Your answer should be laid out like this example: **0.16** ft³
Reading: **969.58** ft³
